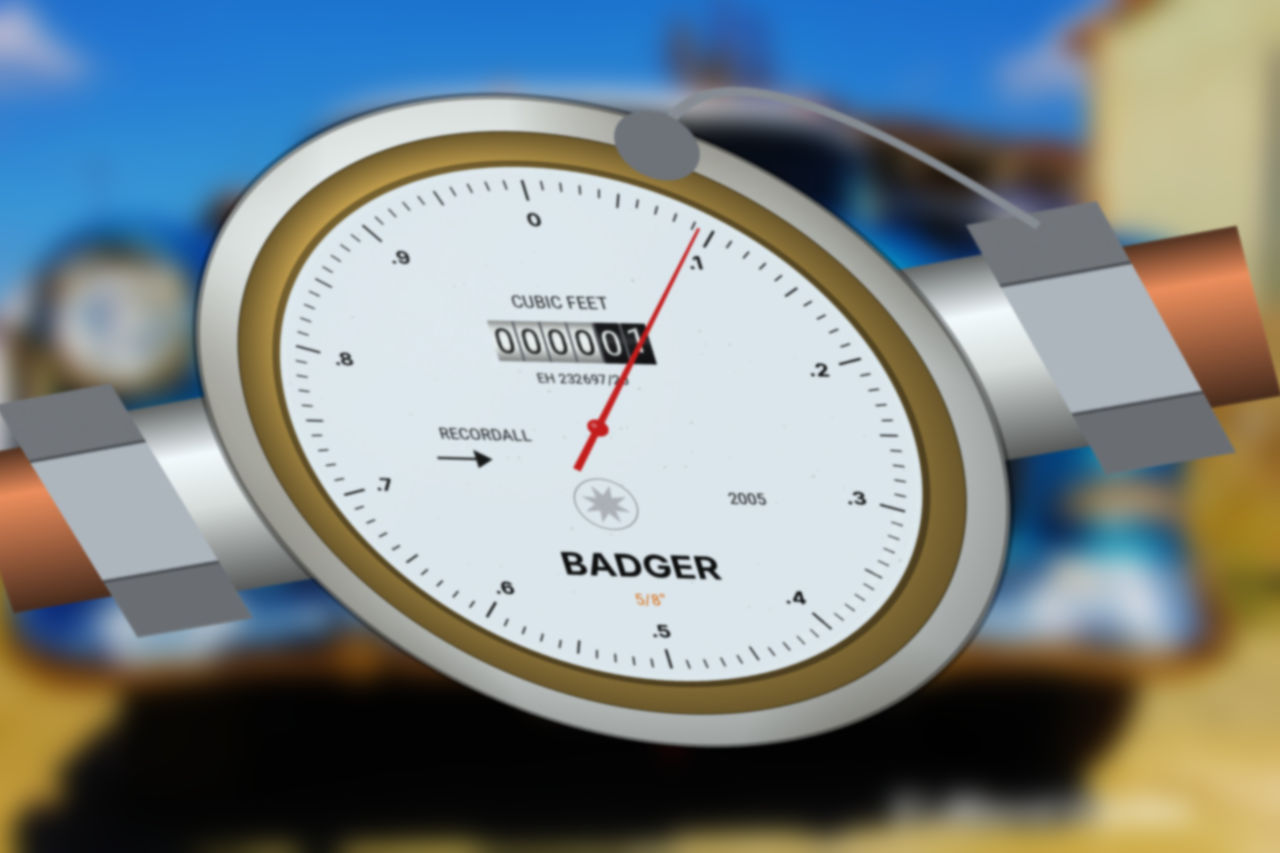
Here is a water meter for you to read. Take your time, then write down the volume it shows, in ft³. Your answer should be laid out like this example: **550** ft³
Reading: **1.09** ft³
